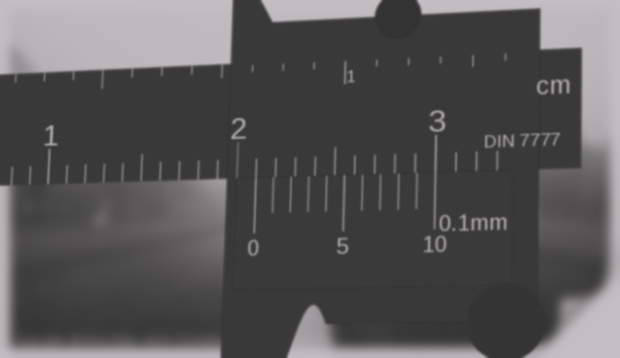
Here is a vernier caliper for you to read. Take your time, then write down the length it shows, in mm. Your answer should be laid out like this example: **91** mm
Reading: **21.0** mm
